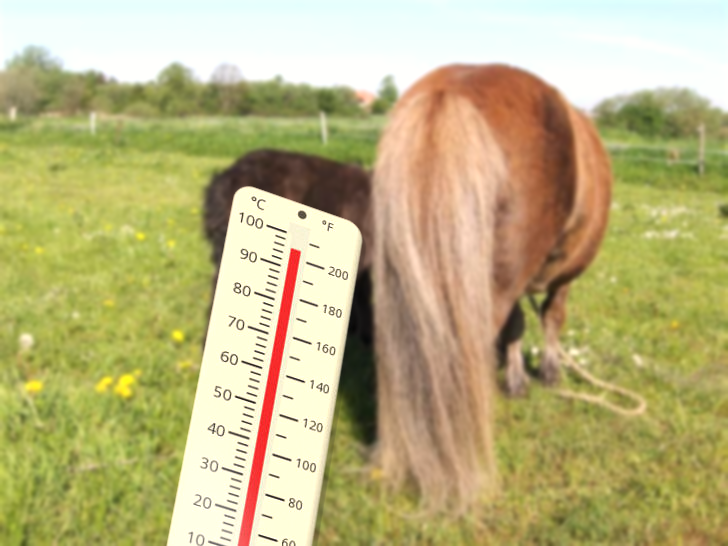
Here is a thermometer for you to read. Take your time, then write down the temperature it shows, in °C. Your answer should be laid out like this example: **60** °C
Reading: **96** °C
